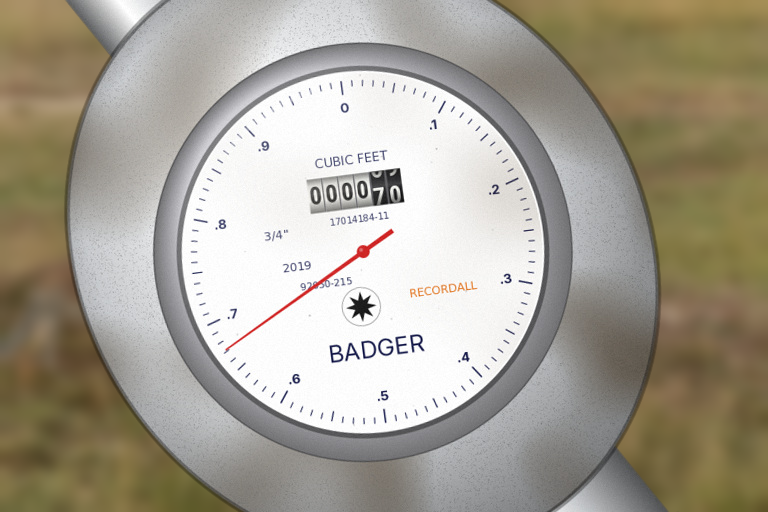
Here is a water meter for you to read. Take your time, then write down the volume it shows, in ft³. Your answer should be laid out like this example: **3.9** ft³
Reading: **69.67** ft³
